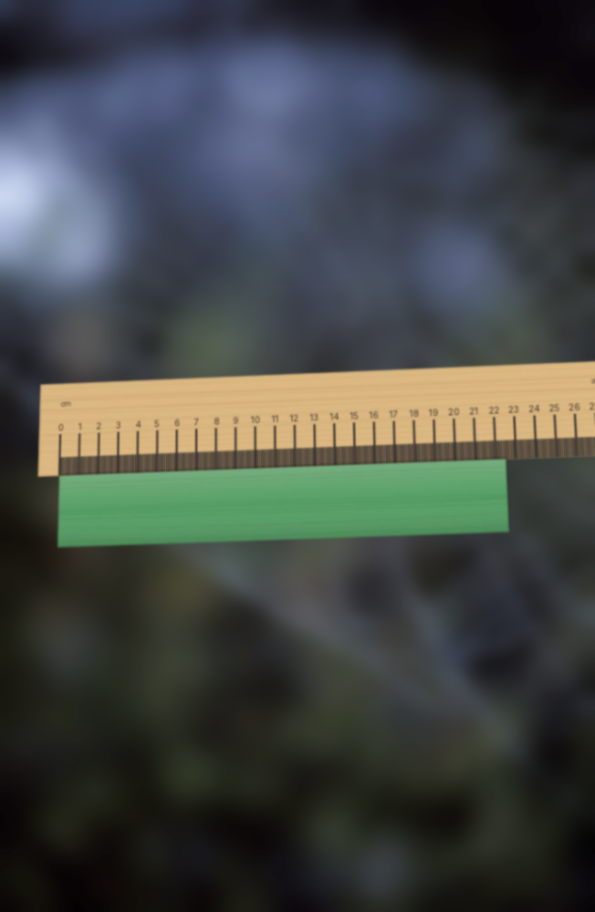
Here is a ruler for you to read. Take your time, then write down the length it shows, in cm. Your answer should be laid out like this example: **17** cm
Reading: **22.5** cm
